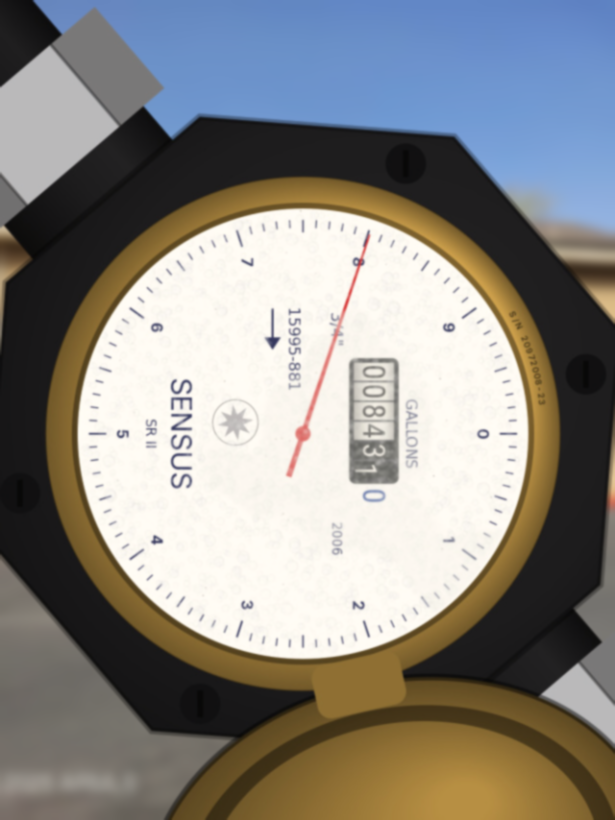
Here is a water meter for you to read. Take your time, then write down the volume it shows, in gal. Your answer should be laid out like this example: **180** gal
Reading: **84308.0** gal
